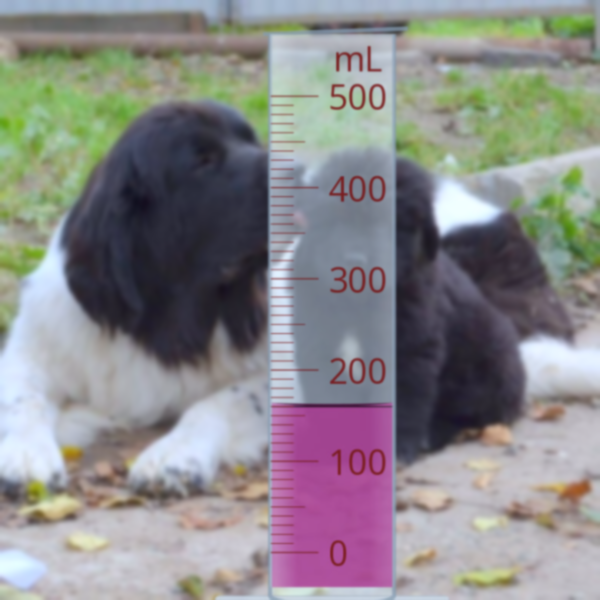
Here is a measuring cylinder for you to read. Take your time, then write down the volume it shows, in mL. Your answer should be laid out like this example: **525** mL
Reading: **160** mL
